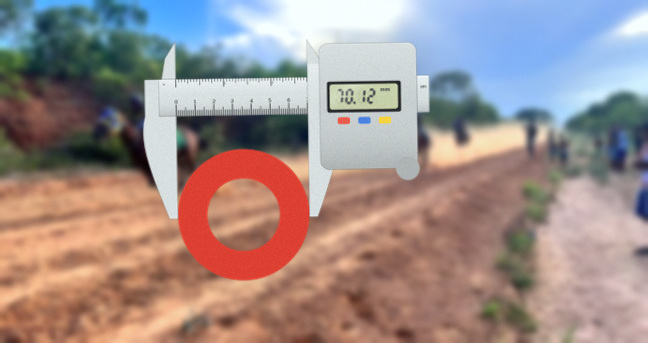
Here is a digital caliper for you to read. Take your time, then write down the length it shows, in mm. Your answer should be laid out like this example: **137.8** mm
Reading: **70.12** mm
